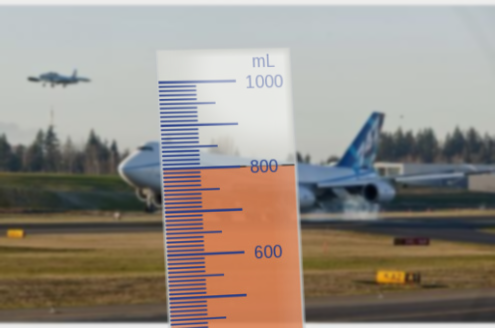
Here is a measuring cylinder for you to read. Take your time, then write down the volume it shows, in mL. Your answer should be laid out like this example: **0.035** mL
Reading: **800** mL
